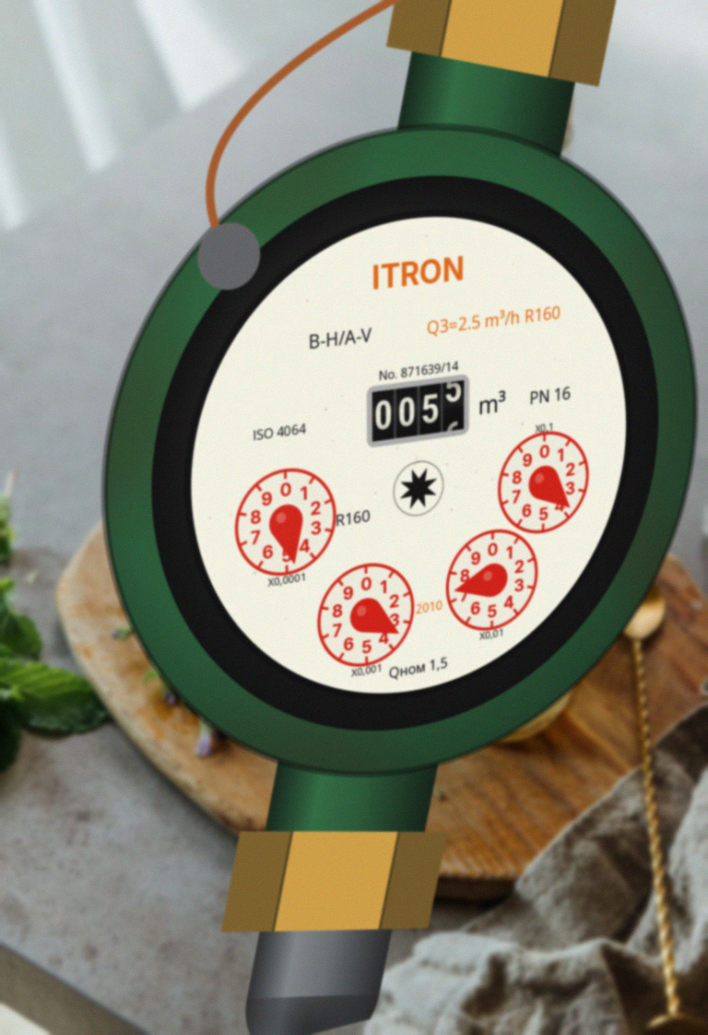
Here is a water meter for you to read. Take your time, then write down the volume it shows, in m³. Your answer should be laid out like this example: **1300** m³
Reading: **55.3734** m³
